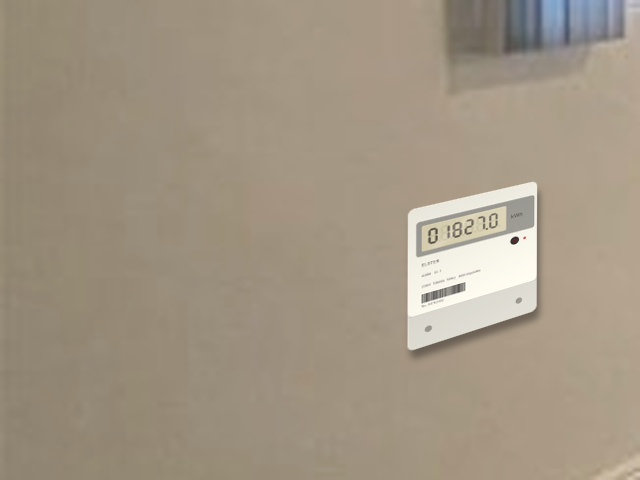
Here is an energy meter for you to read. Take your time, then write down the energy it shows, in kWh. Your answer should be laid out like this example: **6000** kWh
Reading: **1827.0** kWh
